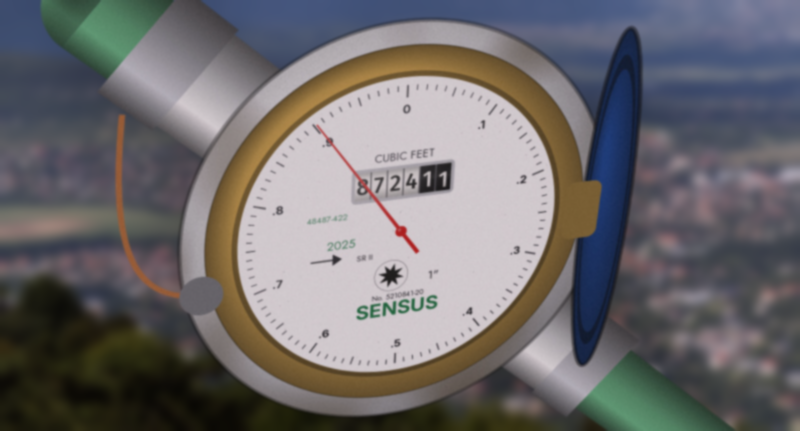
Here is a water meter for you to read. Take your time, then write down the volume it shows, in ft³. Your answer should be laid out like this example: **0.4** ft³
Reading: **872410.90** ft³
